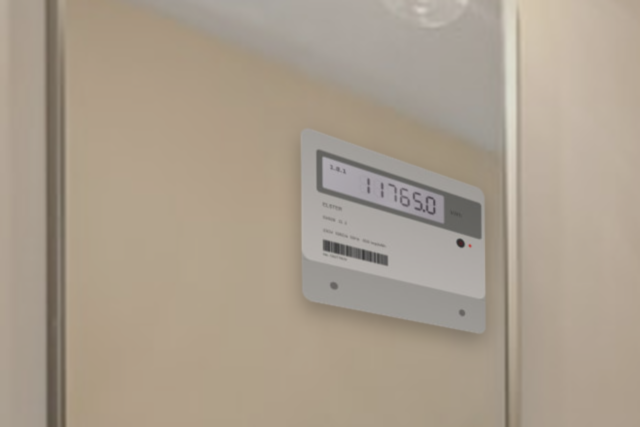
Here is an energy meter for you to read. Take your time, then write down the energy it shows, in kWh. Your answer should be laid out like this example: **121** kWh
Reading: **11765.0** kWh
